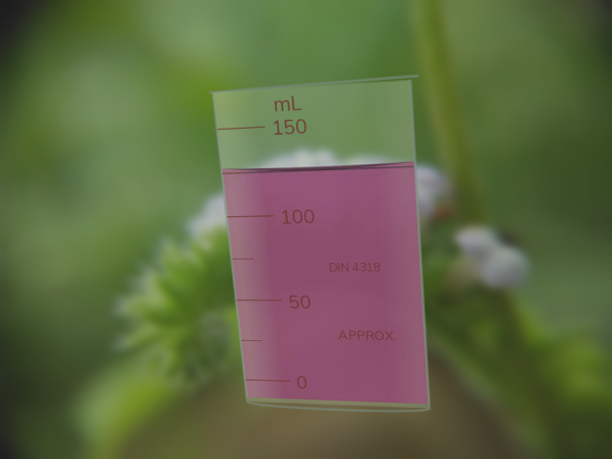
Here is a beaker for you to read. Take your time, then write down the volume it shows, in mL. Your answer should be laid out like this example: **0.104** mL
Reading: **125** mL
